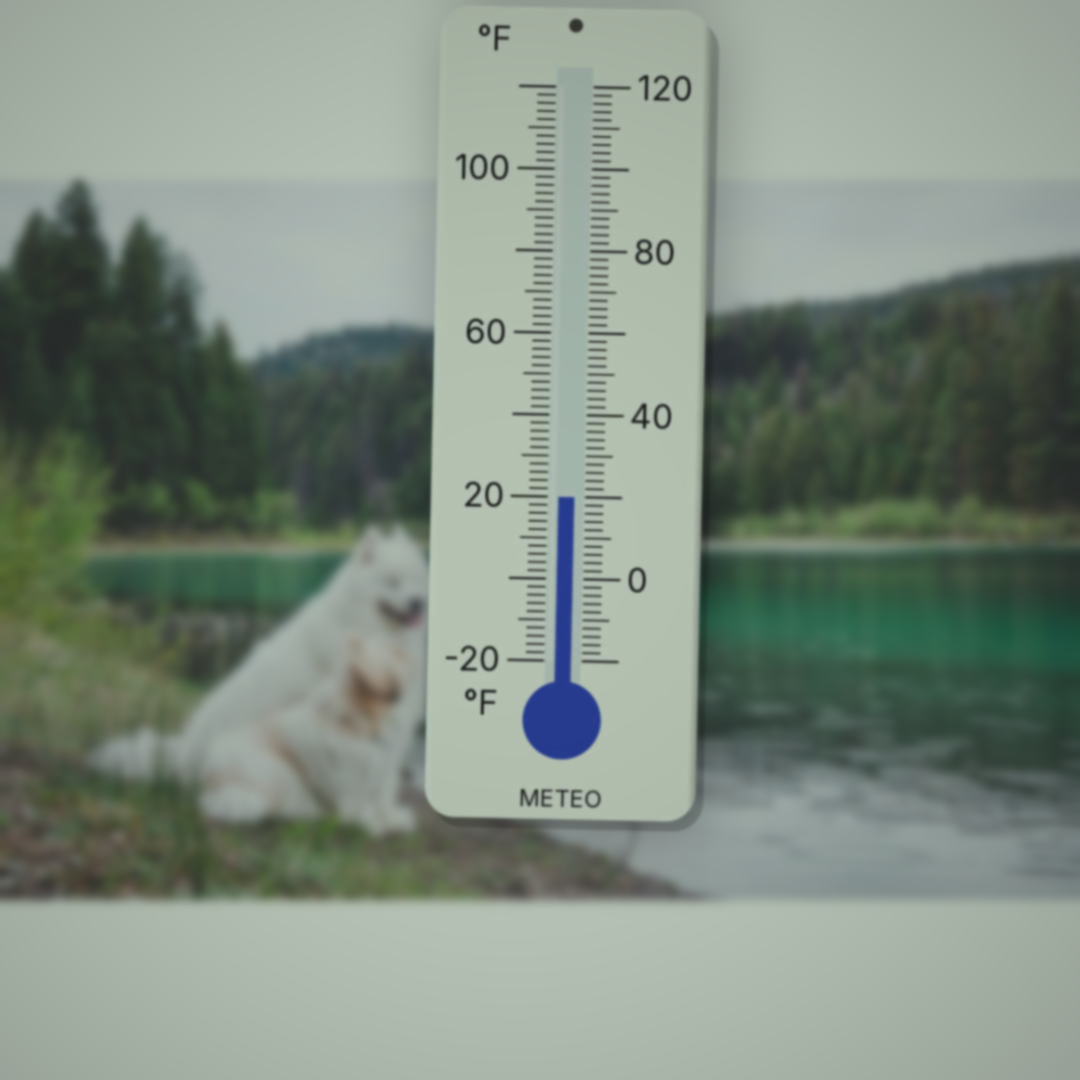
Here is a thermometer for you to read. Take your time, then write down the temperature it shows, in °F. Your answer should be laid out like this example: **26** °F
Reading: **20** °F
